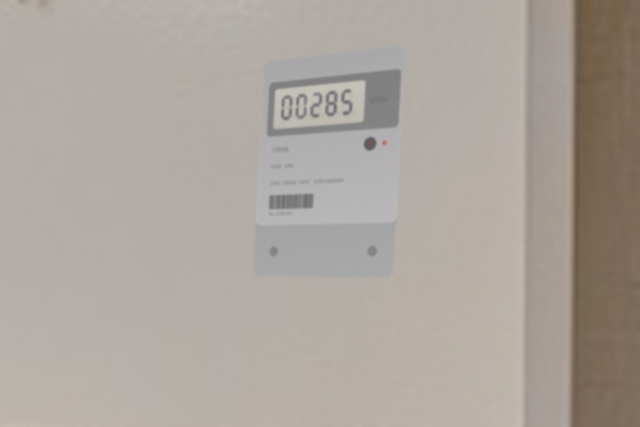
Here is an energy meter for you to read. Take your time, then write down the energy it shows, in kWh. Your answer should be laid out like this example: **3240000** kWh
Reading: **285** kWh
